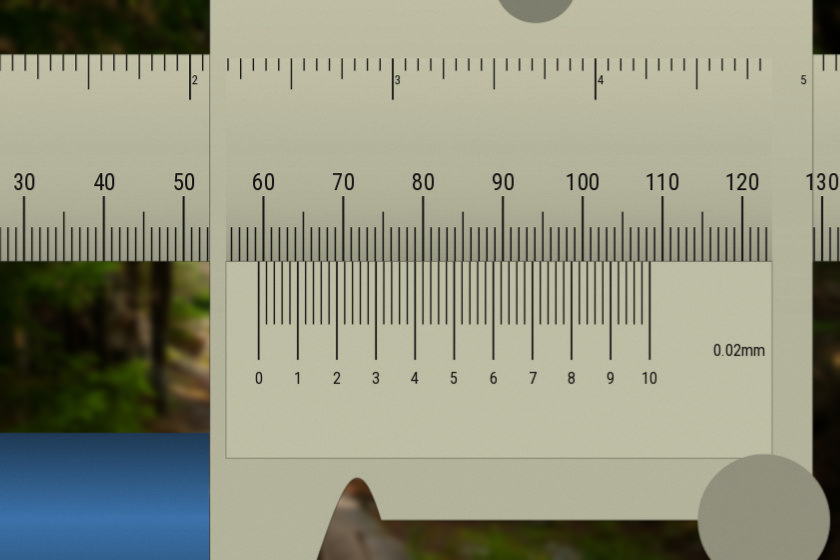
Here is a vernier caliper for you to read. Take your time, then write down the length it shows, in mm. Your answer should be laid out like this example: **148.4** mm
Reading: **59.4** mm
